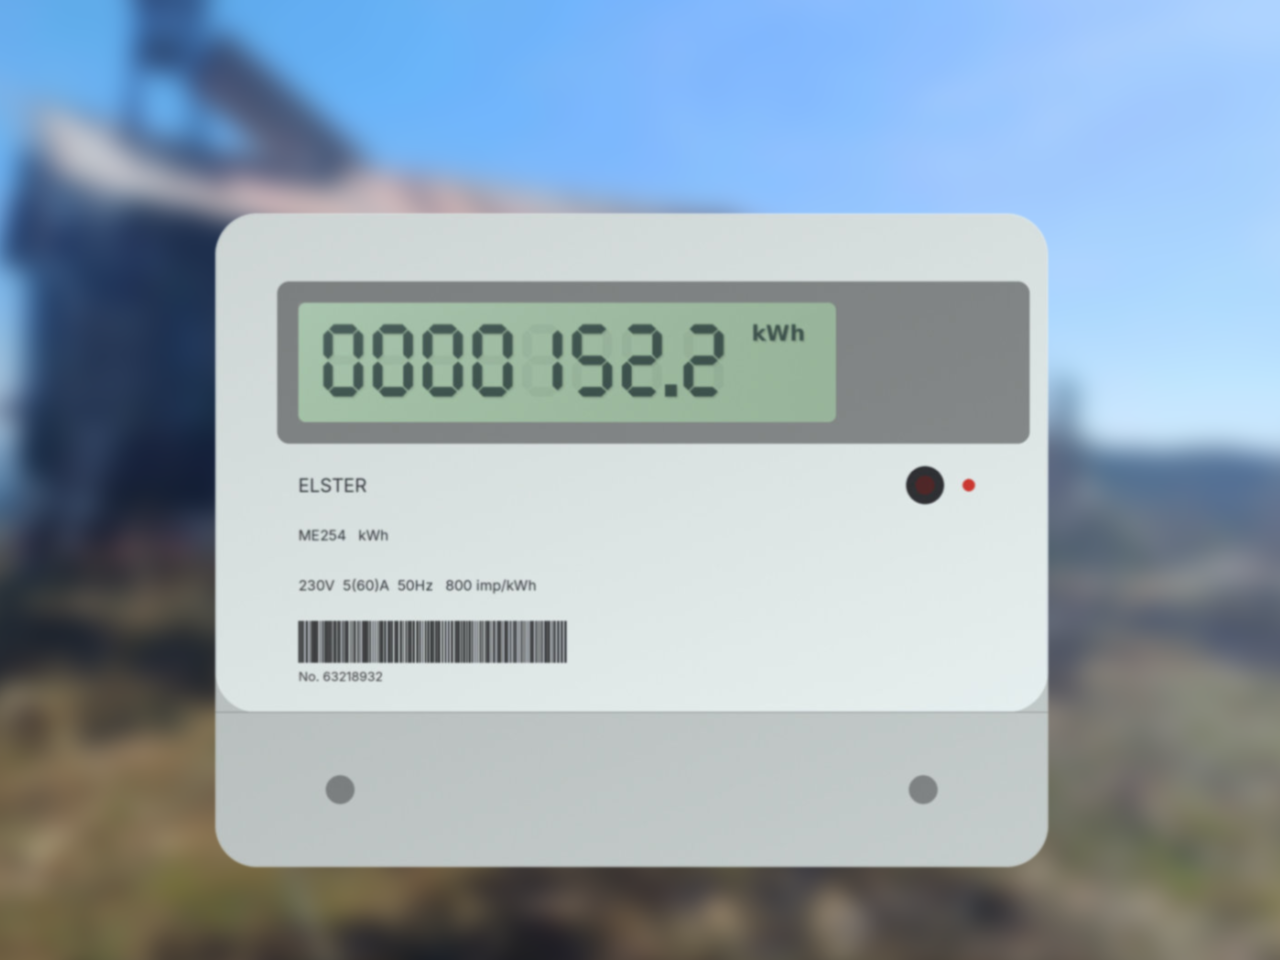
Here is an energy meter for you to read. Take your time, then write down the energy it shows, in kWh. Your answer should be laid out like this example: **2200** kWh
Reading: **152.2** kWh
